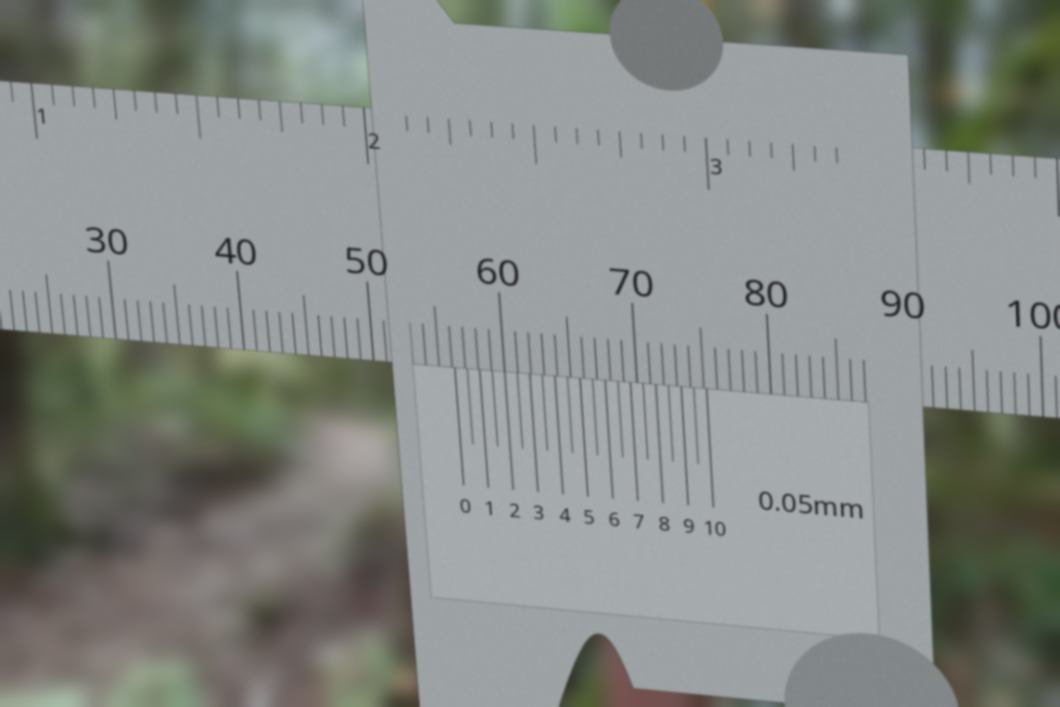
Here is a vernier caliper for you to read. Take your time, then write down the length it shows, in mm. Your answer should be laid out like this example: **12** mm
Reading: **56.2** mm
